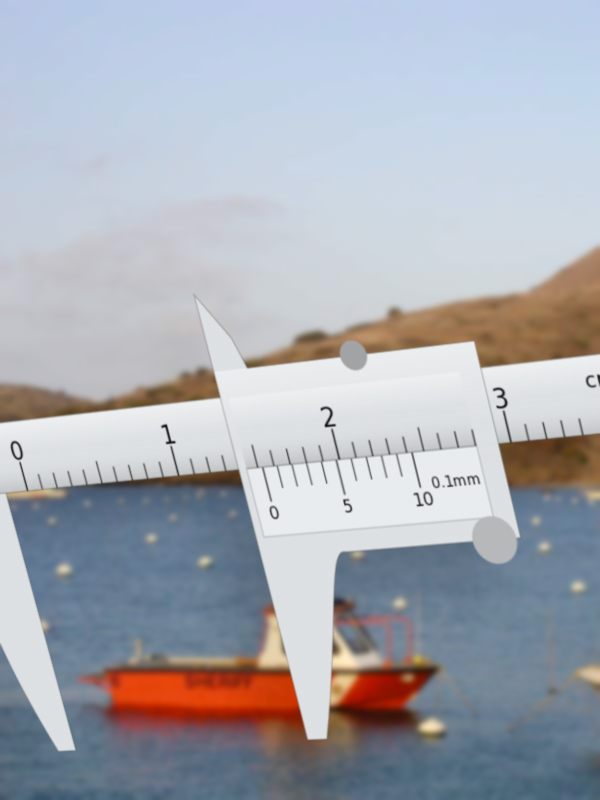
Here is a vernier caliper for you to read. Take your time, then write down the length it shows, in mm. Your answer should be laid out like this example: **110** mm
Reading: **15.3** mm
